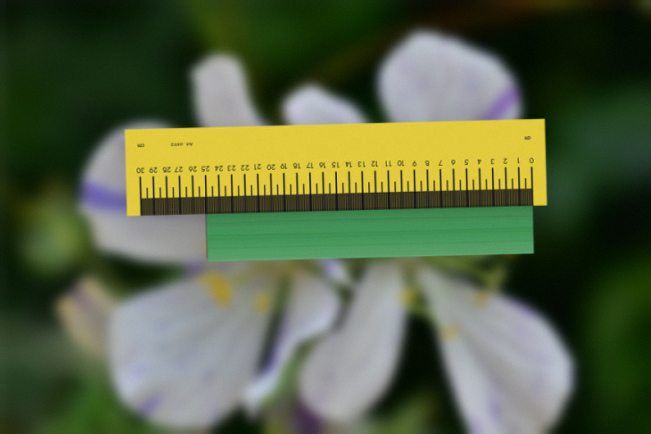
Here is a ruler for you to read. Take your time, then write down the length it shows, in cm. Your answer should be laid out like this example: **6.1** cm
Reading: **25** cm
